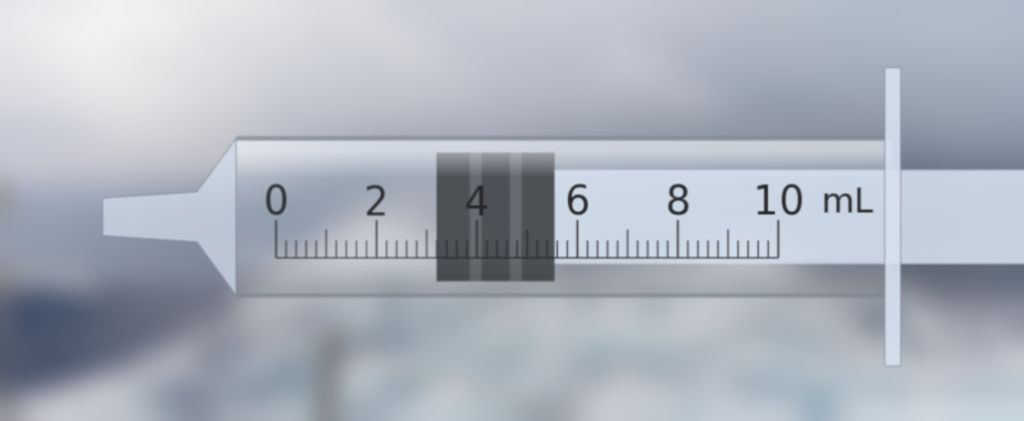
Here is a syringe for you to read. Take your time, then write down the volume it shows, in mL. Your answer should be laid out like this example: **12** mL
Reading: **3.2** mL
